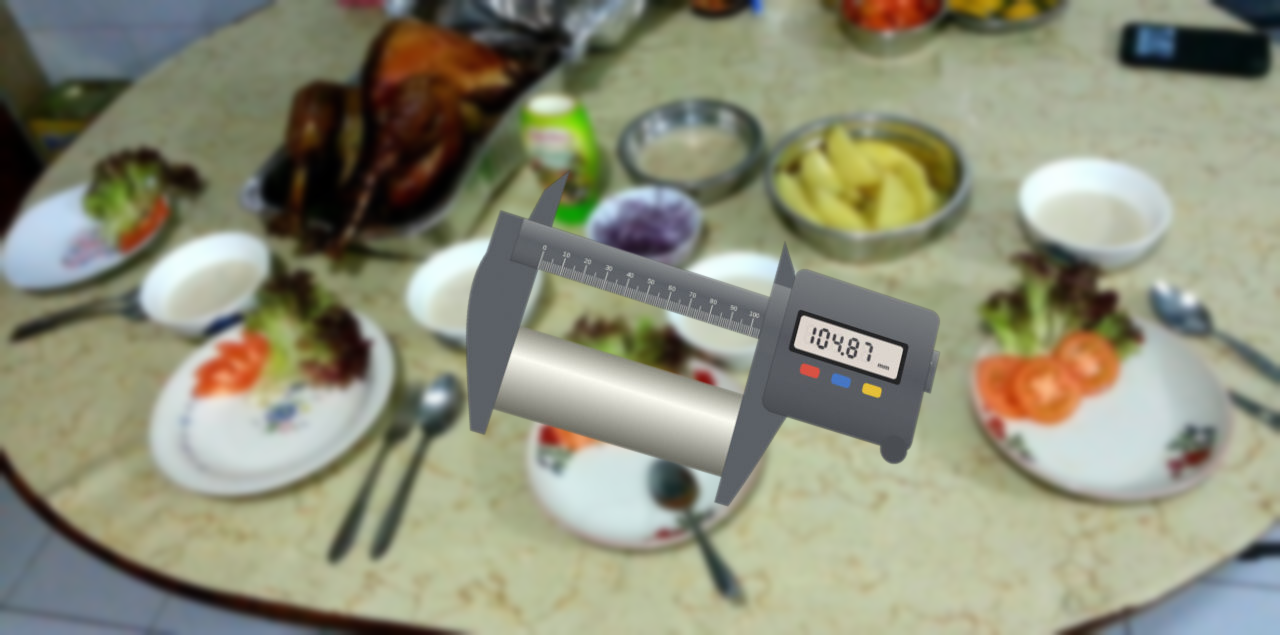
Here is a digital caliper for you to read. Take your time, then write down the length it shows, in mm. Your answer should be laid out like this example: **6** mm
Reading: **104.87** mm
